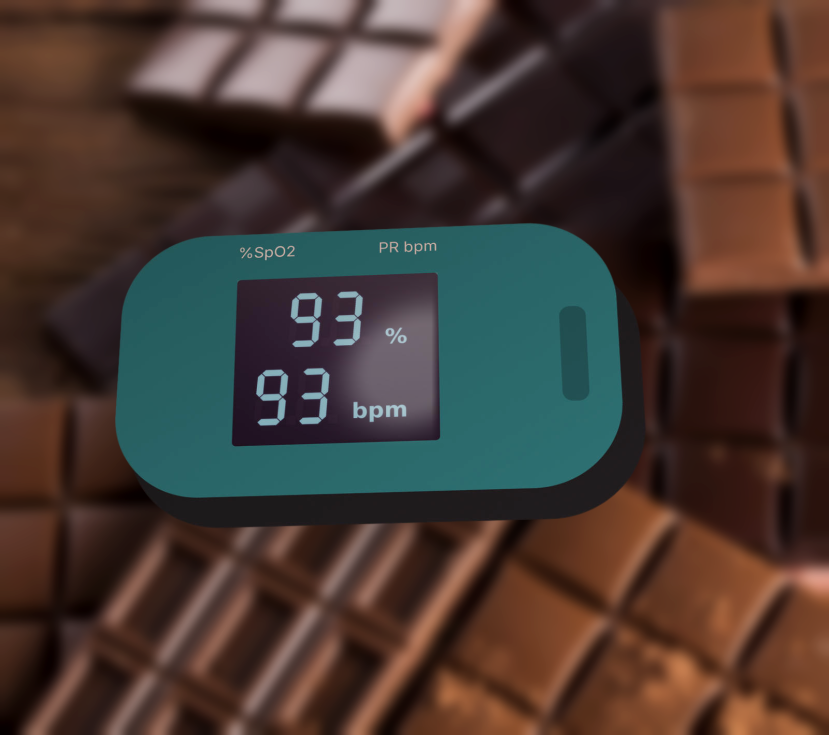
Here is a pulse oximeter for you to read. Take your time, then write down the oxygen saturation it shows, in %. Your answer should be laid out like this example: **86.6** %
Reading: **93** %
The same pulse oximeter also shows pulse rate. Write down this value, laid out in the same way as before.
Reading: **93** bpm
